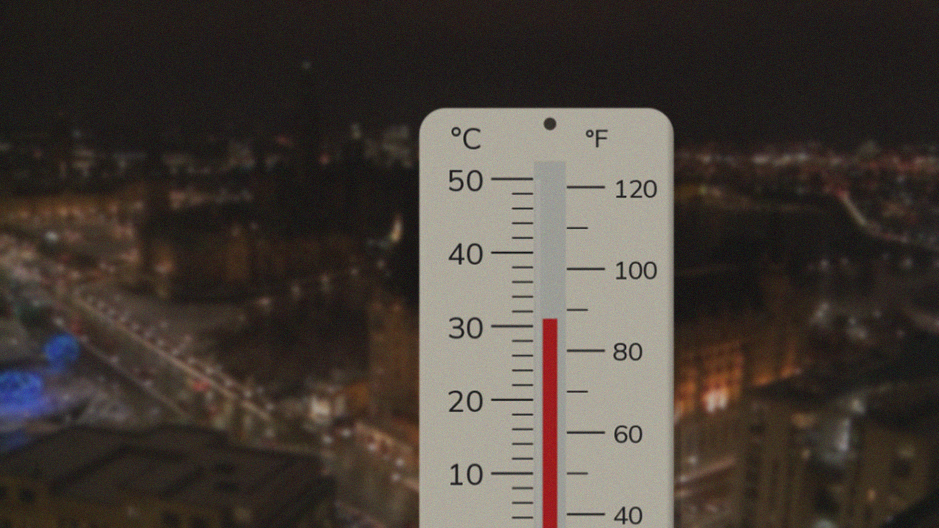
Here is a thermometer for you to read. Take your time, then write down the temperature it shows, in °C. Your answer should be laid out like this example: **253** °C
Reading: **31** °C
